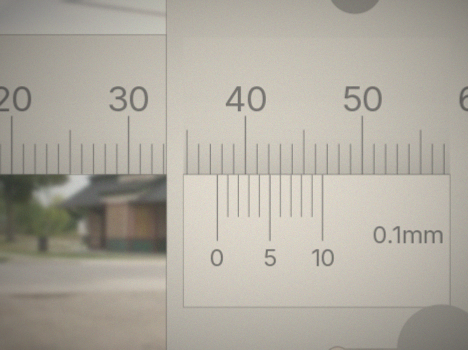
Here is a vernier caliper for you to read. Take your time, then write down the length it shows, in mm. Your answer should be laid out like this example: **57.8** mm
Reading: **37.6** mm
